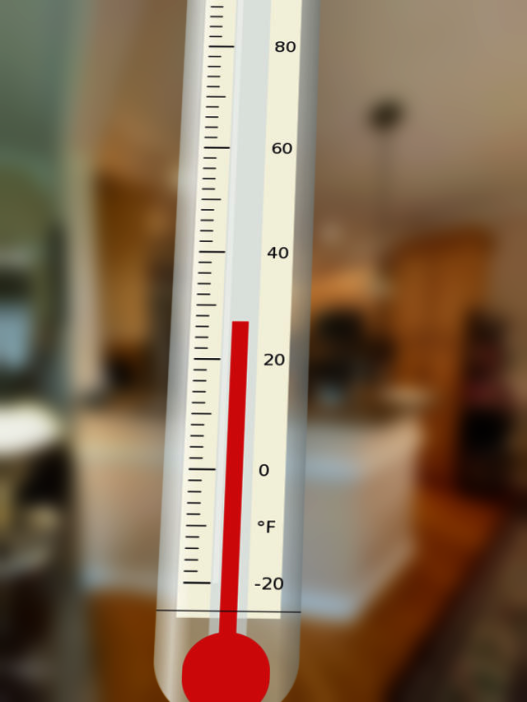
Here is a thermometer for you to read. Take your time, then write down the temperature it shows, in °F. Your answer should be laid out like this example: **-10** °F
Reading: **27** °F
